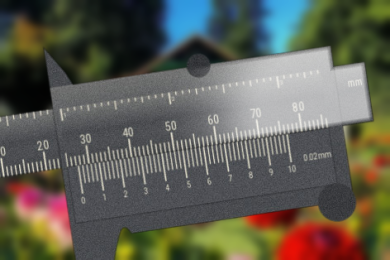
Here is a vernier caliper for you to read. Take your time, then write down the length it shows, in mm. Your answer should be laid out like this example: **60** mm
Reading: **27.5** mm
